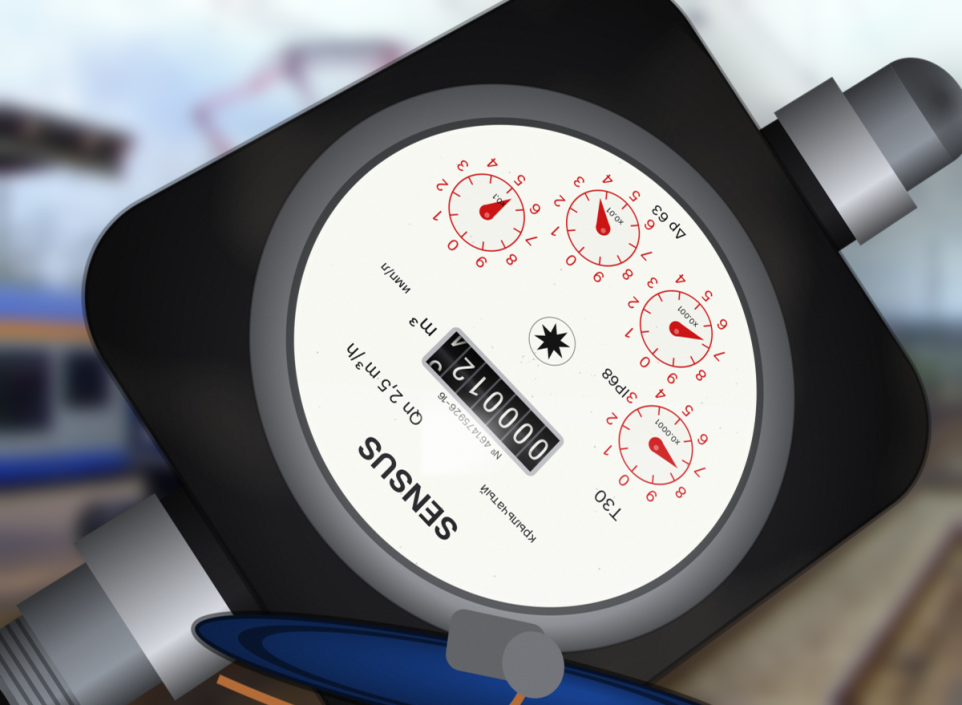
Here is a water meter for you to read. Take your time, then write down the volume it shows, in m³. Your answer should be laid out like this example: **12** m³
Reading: **123.5367** m³
